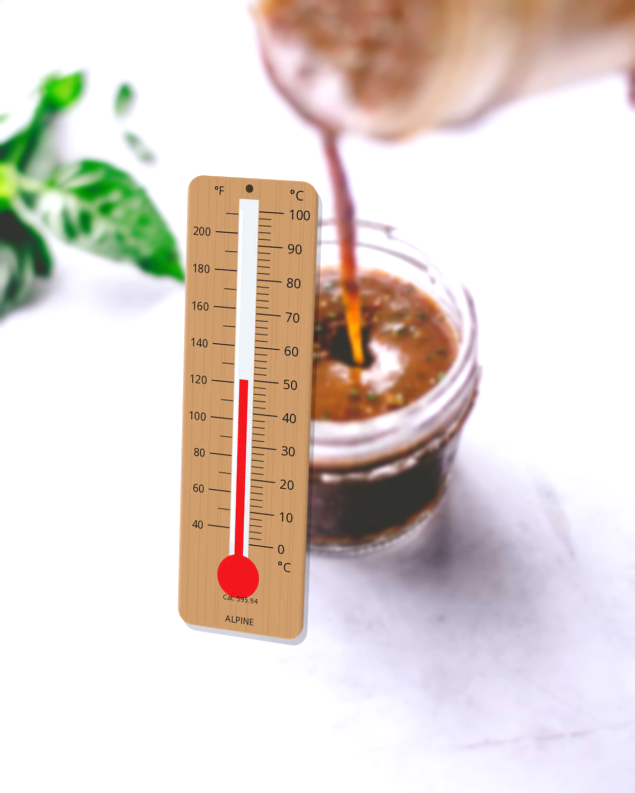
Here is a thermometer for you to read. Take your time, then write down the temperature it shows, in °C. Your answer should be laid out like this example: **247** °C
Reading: **50** °C
